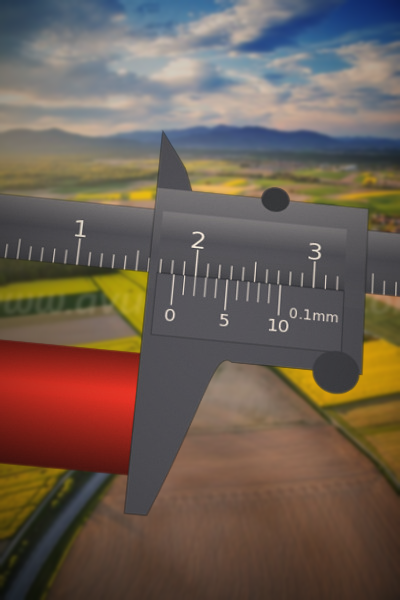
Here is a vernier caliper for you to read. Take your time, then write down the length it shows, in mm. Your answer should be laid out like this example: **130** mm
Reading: **18.2** mm
